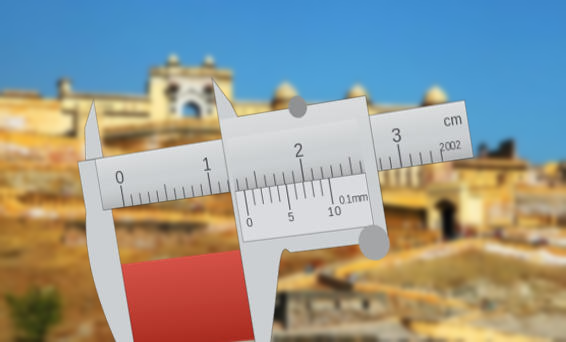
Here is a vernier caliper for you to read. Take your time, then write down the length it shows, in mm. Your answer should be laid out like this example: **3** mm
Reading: **13.6** mm
